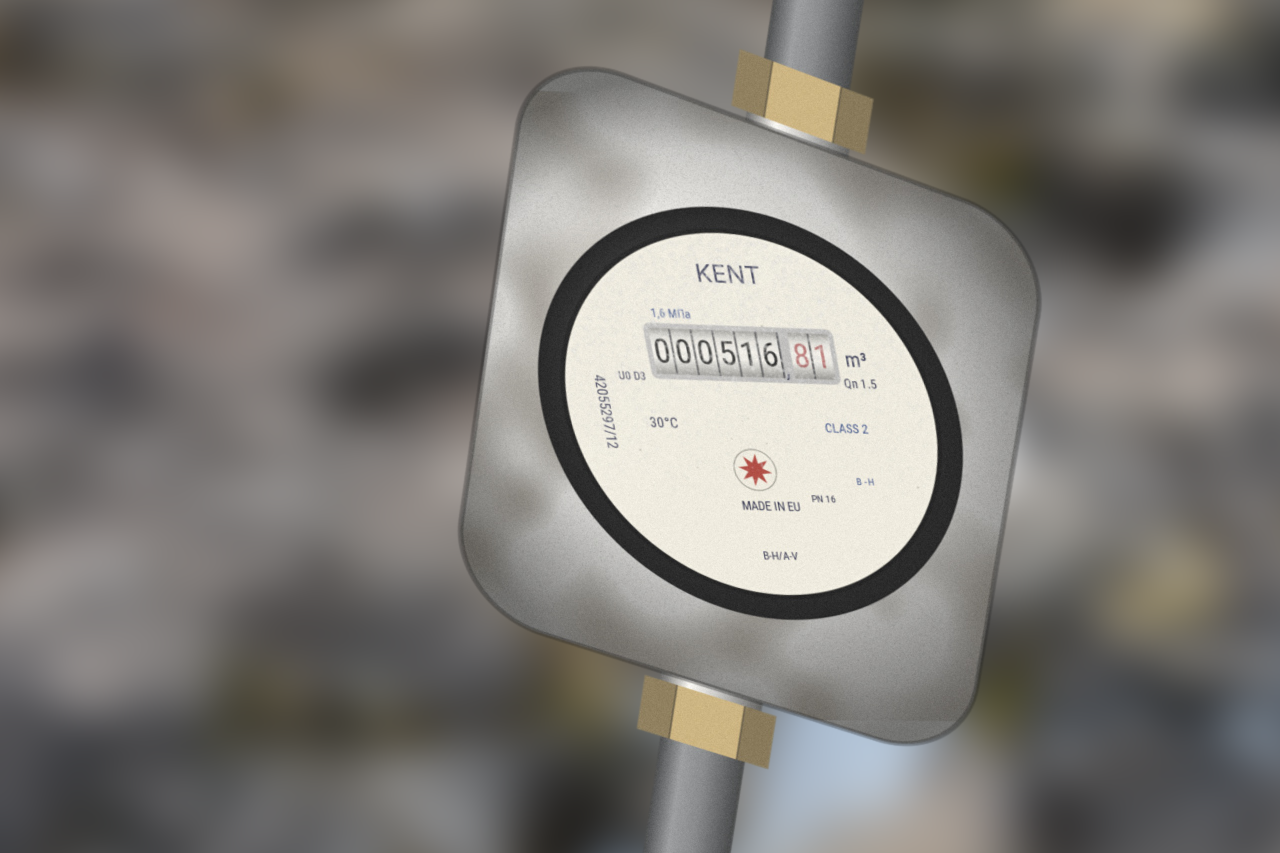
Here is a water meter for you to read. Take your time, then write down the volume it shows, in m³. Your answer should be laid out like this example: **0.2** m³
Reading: **516.81** m³
